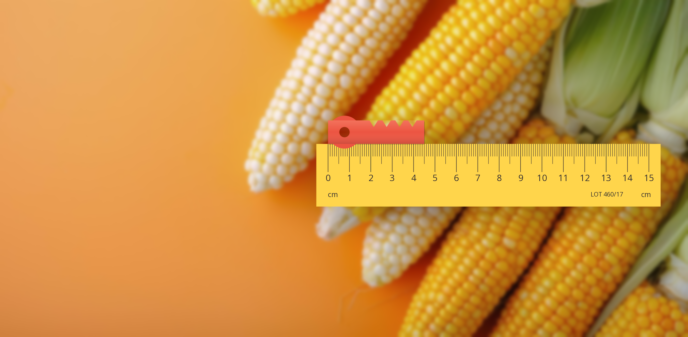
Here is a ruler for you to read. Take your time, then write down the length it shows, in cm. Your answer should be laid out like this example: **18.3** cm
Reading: **4.5** cm
